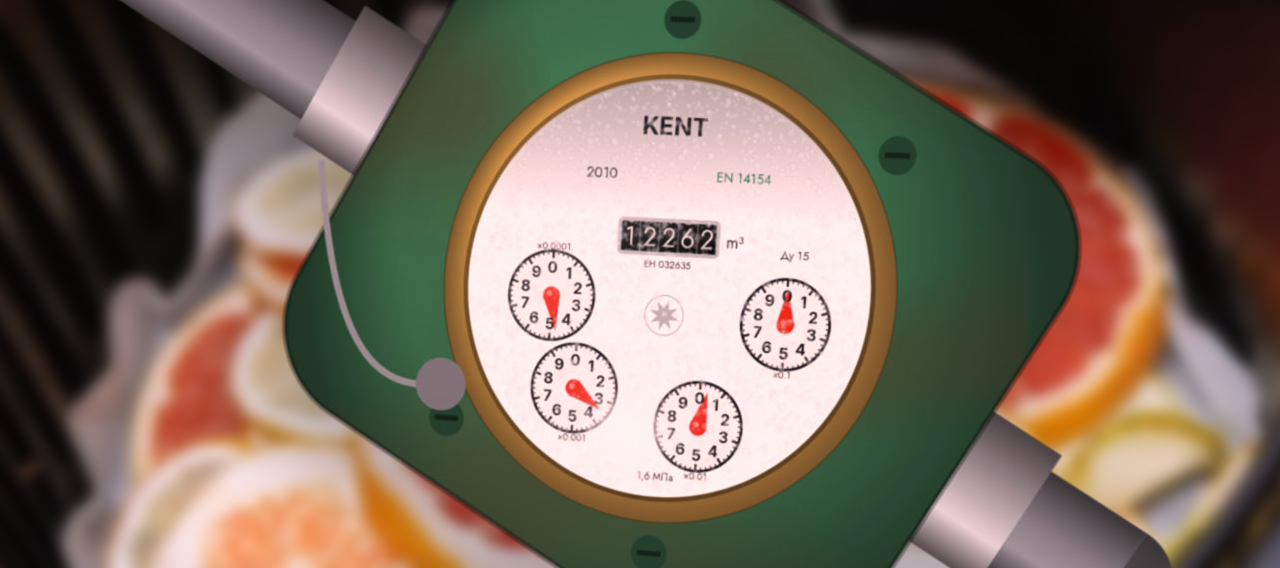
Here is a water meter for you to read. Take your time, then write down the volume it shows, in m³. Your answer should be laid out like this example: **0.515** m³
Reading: **12262.0034** m³
